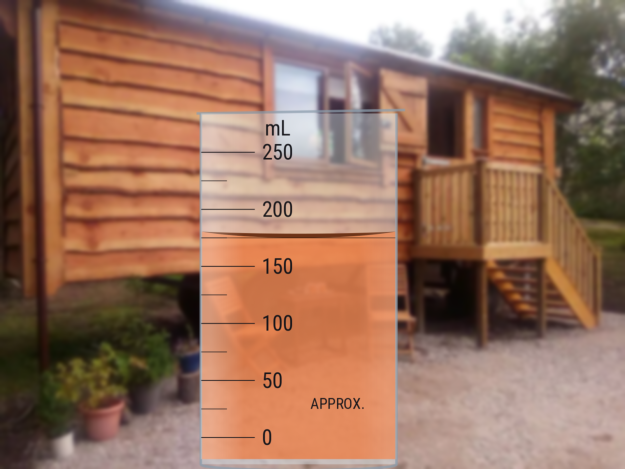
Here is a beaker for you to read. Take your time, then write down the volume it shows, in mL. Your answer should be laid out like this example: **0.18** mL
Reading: **175** mL
